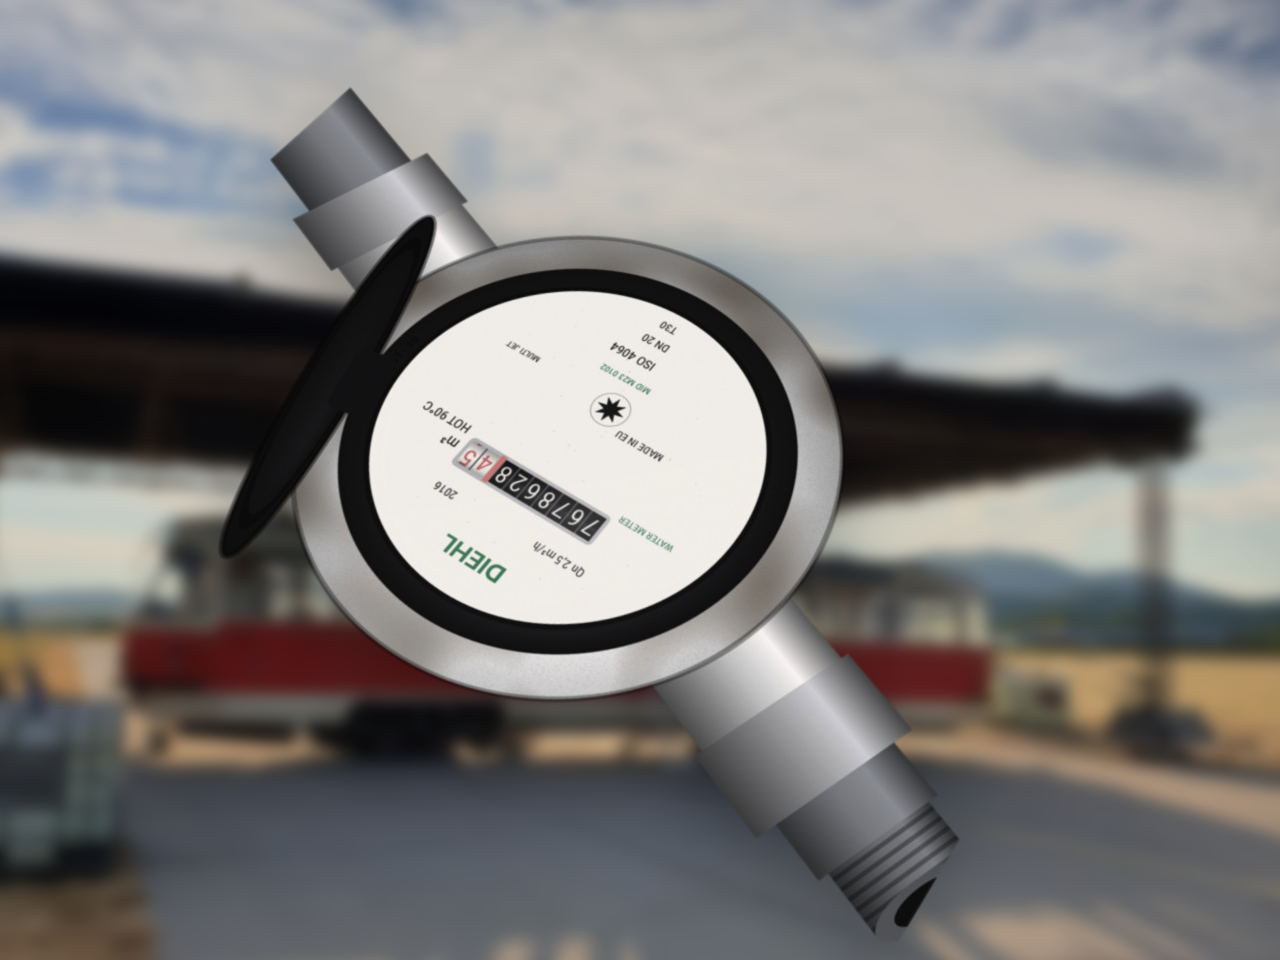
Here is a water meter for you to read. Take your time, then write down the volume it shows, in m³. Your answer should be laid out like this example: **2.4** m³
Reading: **7678628.45** m³
